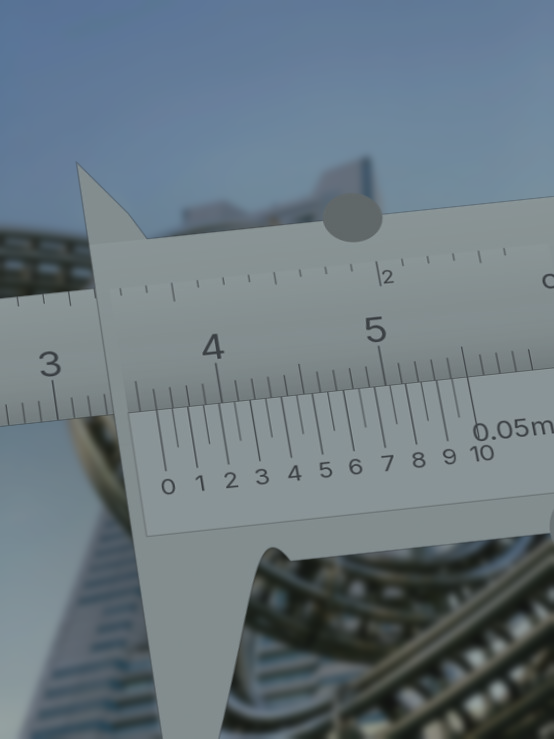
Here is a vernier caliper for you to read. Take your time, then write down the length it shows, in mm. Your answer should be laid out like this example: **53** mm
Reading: **36.0** mm
